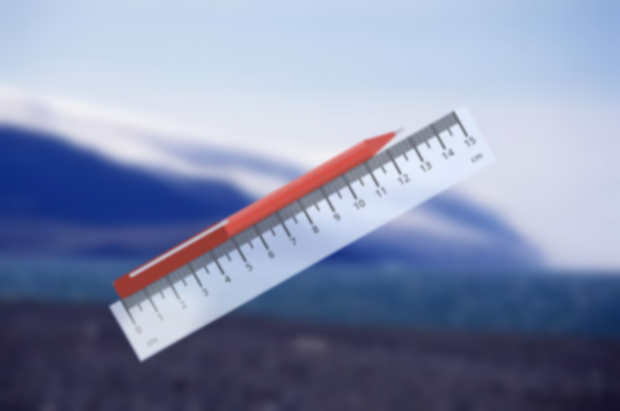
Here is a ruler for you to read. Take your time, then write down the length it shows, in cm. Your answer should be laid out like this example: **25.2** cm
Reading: **13** cm
